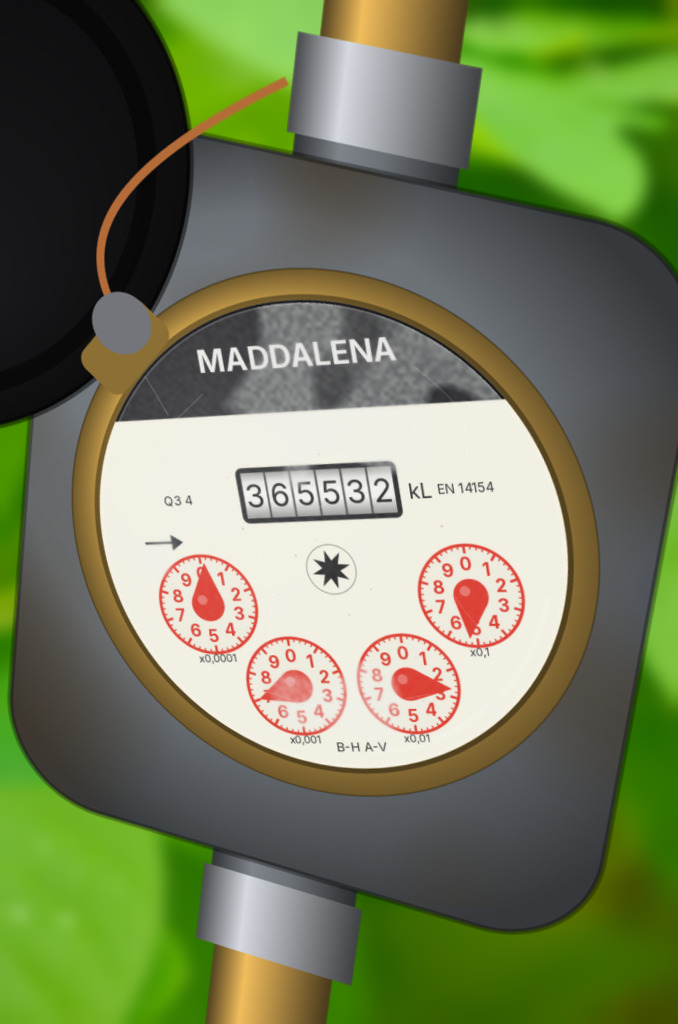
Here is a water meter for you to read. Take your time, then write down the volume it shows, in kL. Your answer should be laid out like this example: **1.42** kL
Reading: **365532.5270** kL
